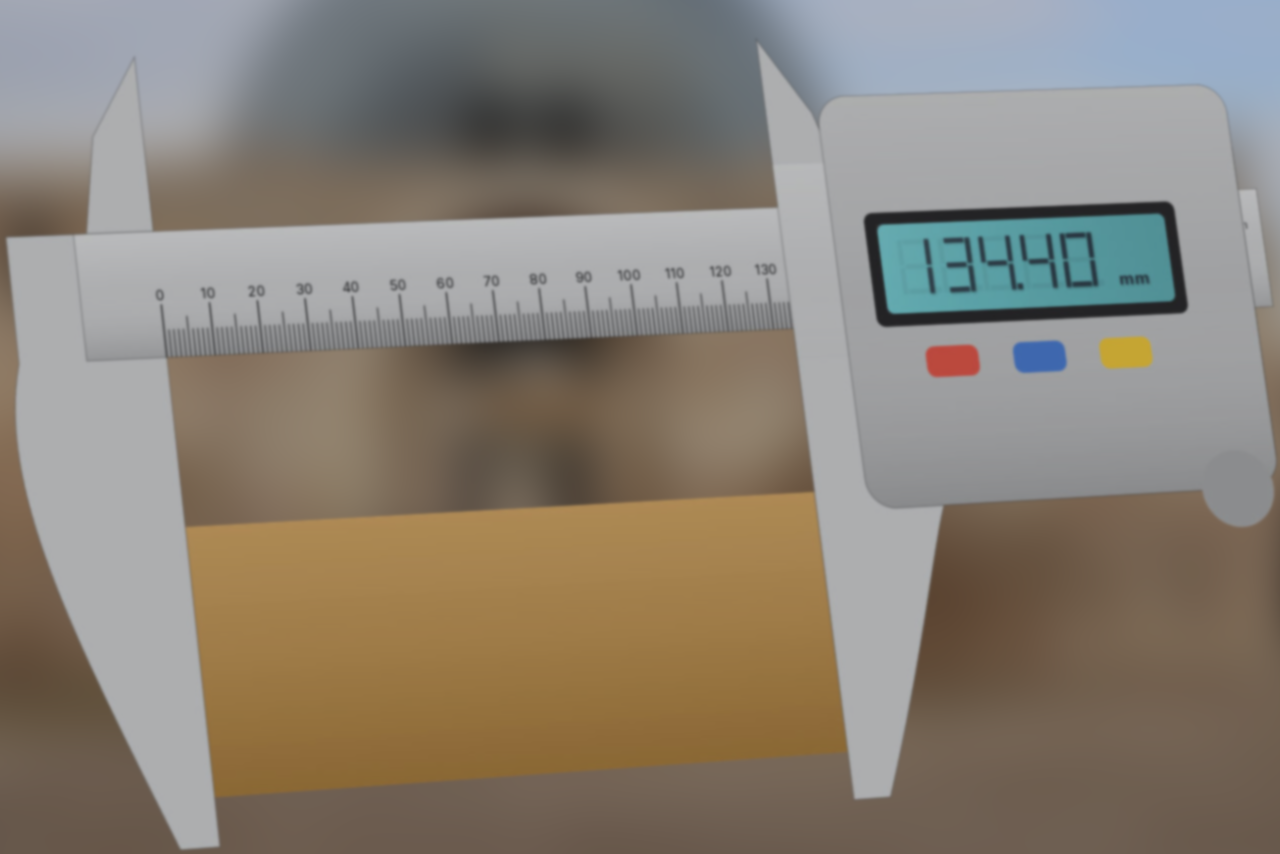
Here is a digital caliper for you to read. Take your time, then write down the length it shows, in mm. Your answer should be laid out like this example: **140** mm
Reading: **134.40** mm
